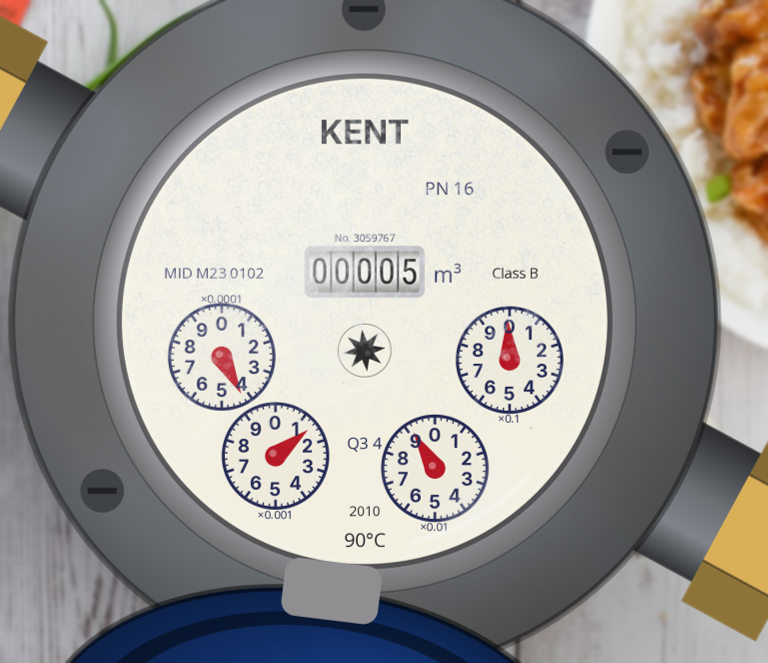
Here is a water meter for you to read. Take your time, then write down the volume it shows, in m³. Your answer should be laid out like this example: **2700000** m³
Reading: **4.9914** m³
